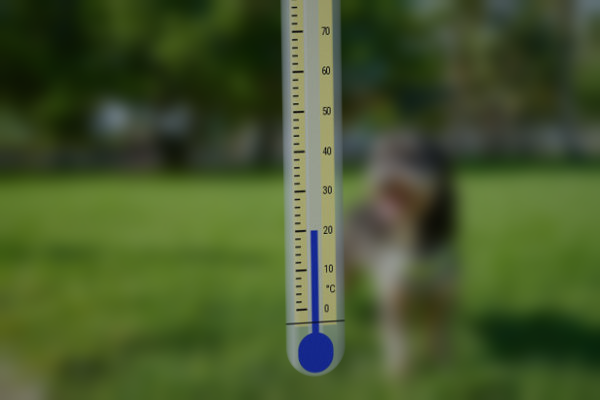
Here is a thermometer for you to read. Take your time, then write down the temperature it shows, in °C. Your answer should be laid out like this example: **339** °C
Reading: **20** °C
